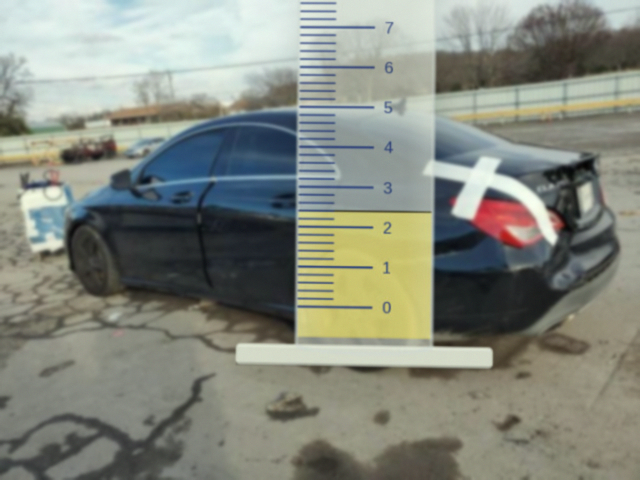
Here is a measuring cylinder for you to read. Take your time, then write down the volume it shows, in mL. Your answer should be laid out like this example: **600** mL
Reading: **2.4** mL
